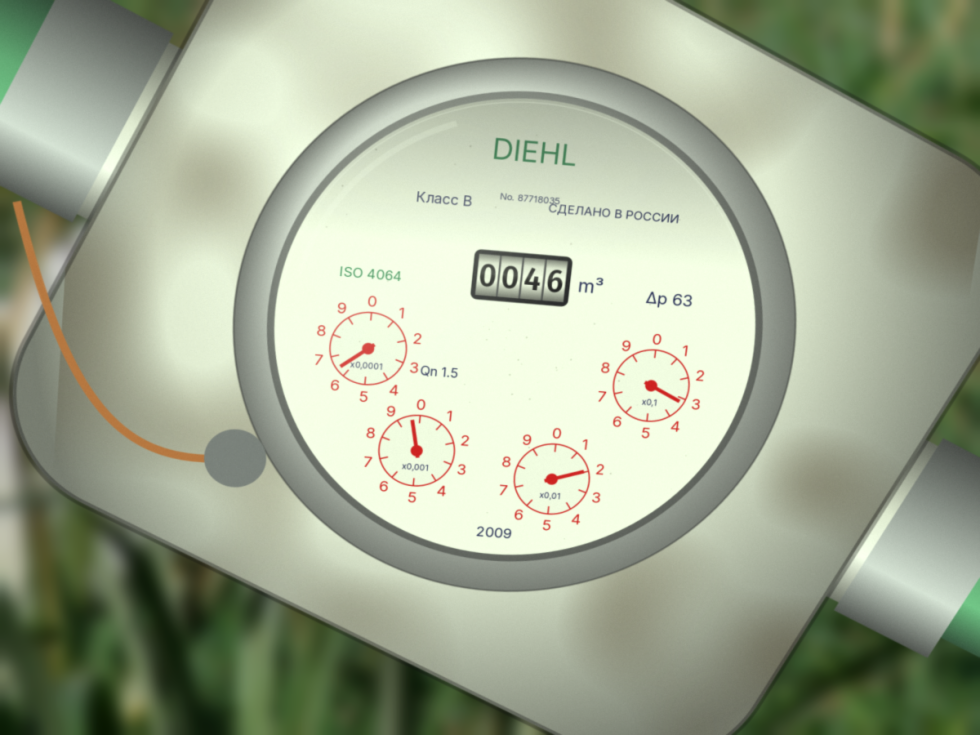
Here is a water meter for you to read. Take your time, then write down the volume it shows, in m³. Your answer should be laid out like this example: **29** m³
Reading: **46.3196** m³
